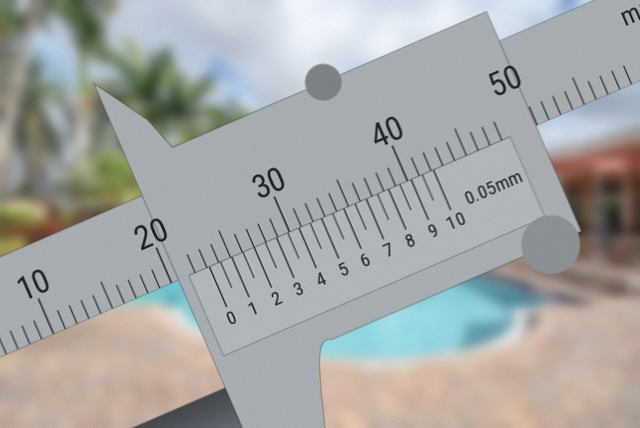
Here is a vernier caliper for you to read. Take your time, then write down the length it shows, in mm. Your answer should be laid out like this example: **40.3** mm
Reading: **23.2** mm
